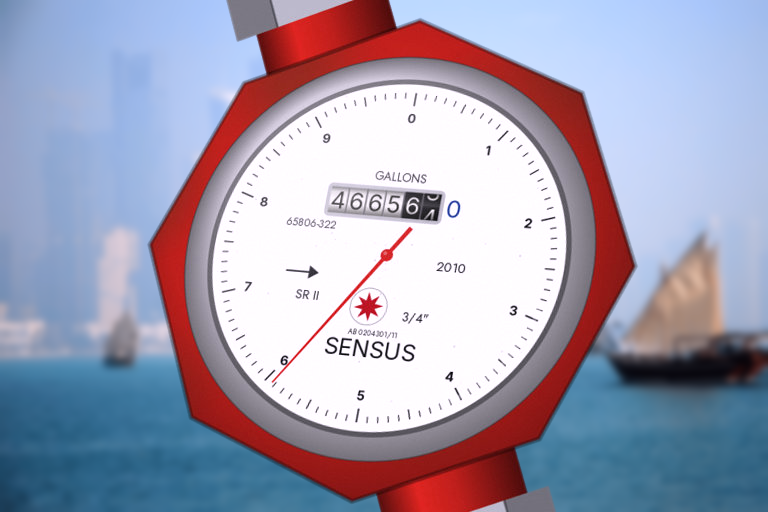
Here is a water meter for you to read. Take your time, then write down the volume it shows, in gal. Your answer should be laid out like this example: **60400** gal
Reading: **4665635.9** gal
